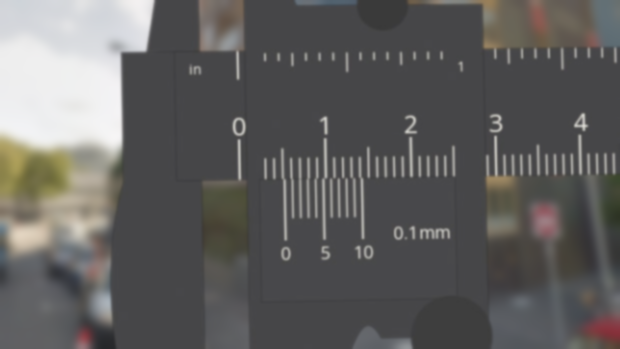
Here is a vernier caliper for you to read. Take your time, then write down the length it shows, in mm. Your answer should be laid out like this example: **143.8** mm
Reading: **5.2** mm
